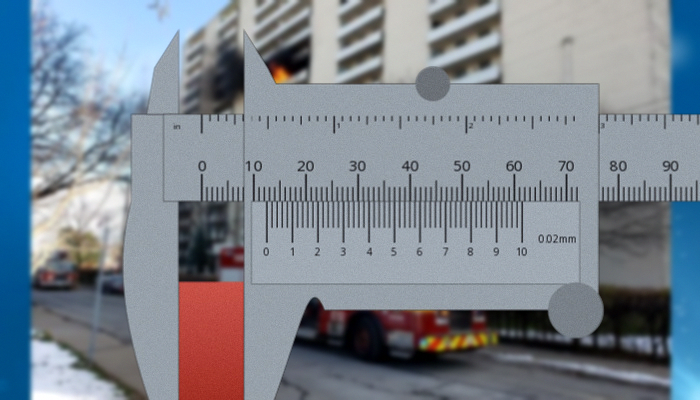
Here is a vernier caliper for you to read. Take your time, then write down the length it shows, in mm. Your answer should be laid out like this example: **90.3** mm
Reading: **12.5** mm
